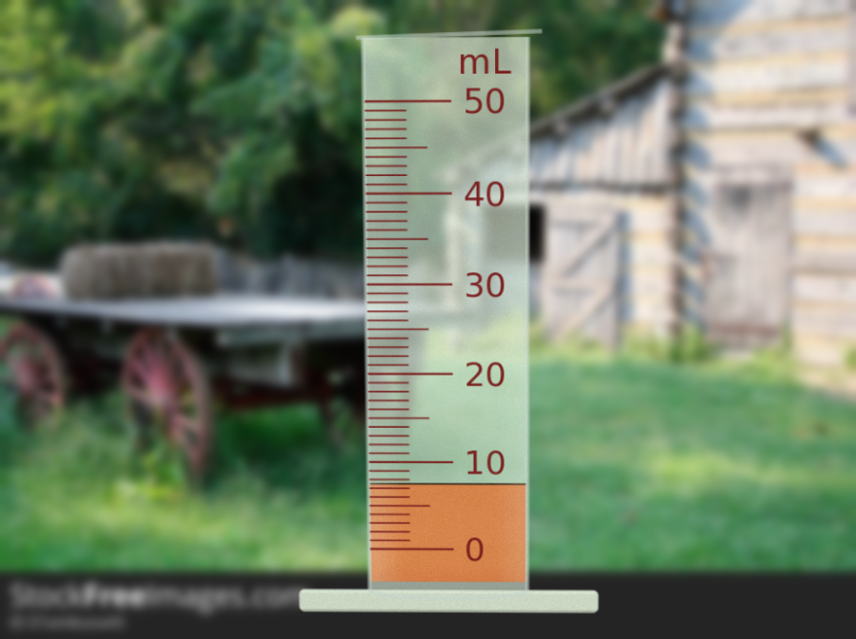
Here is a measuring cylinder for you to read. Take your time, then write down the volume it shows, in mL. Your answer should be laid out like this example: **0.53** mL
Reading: **7.5** mL
